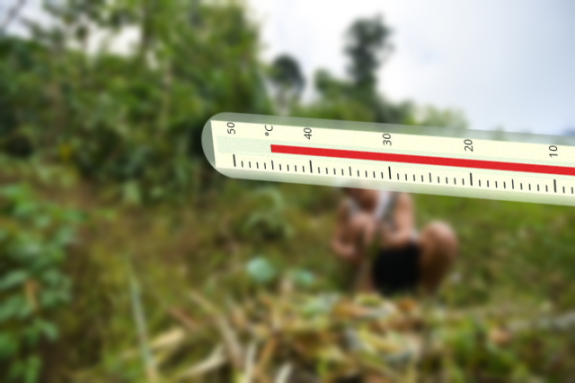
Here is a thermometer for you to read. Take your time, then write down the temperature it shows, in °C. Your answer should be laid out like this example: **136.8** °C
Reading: **45** °C
